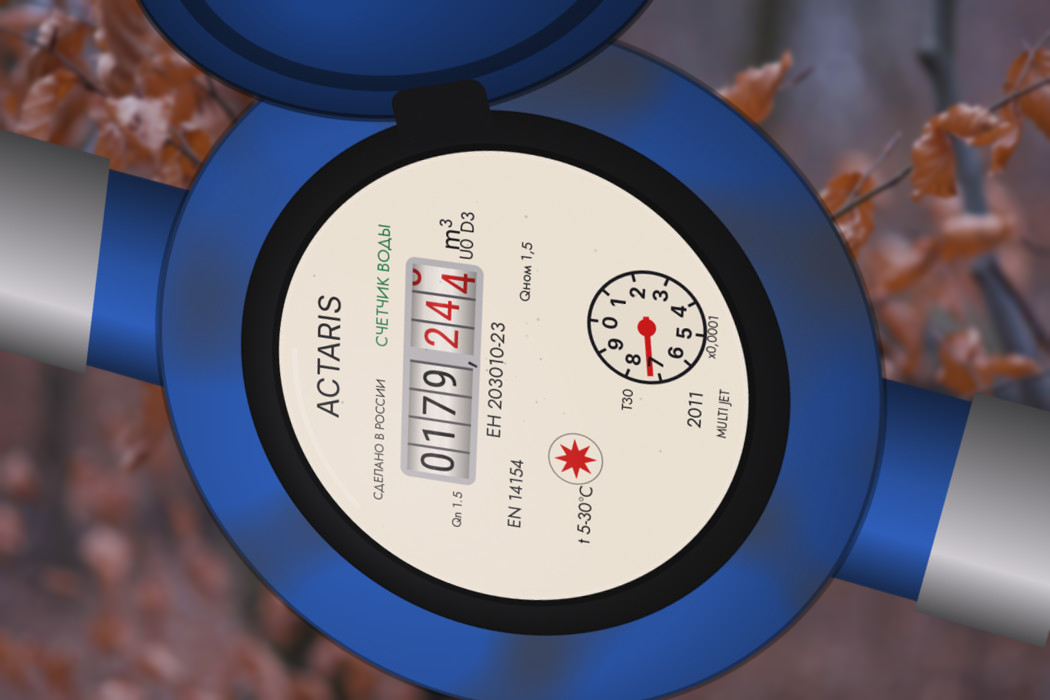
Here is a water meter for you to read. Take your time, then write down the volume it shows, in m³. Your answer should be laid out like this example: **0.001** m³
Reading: **179.2437** m³
